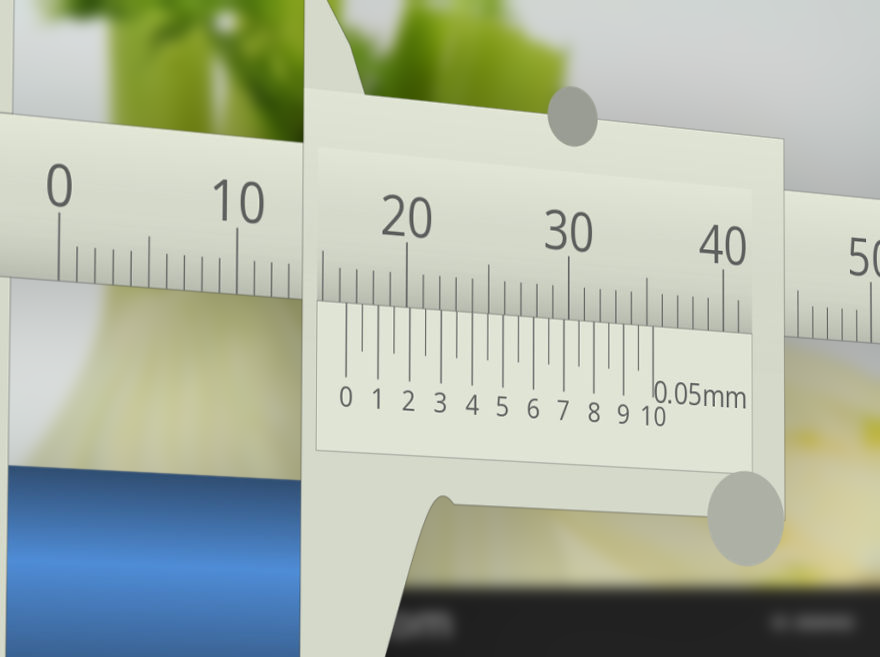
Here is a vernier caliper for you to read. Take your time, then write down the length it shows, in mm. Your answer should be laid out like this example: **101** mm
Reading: **16.4** mm
